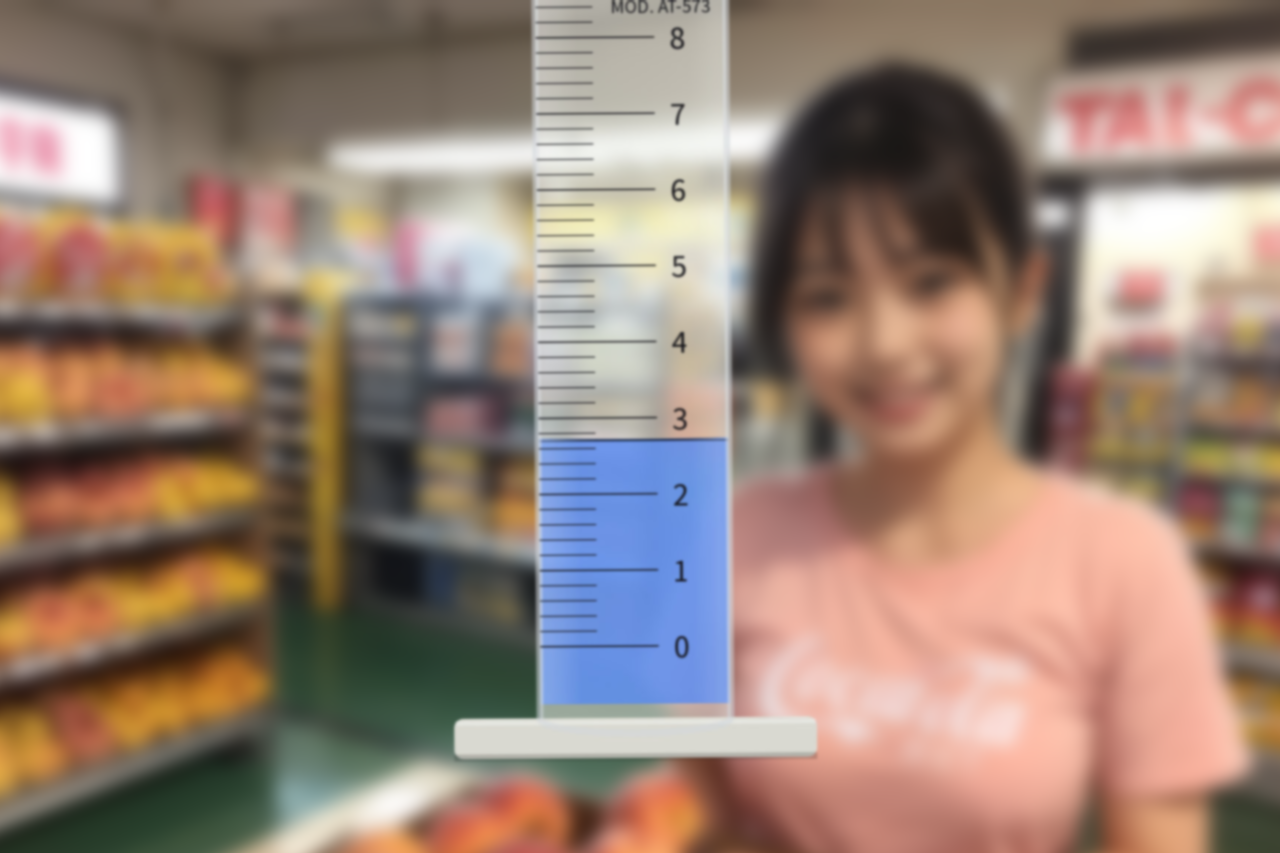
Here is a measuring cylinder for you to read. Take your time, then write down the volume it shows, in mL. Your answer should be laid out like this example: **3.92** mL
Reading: **2.7** mL
